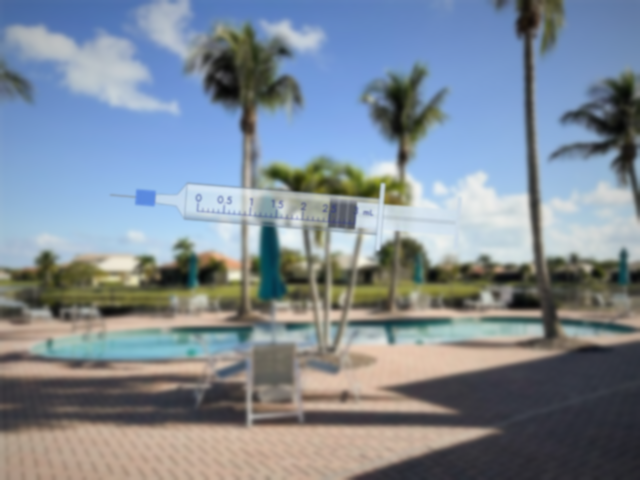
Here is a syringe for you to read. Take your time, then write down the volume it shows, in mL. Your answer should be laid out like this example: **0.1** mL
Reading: **2.5** mL
